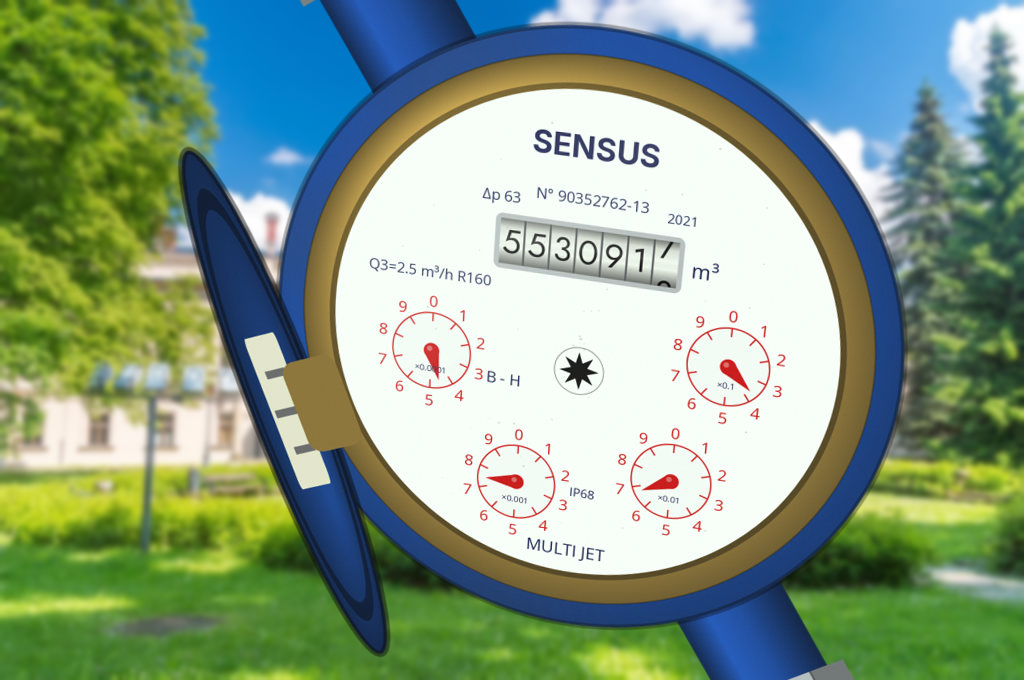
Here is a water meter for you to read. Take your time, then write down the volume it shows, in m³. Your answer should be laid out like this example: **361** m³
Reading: **5530917.3674** m³
